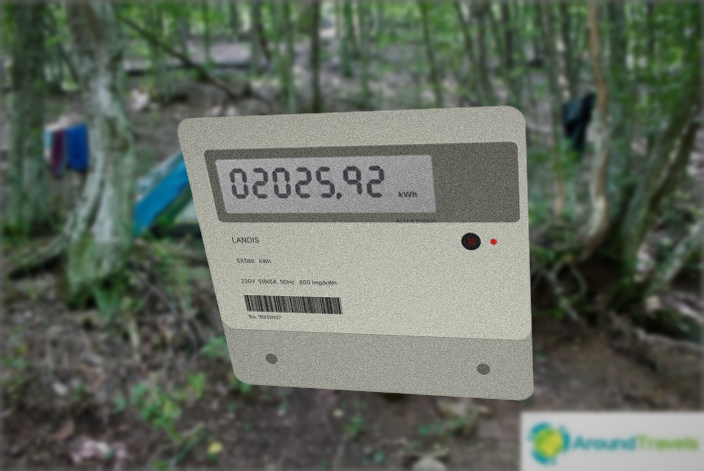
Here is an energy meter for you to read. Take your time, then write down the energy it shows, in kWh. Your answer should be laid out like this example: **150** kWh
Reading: **2025.92** kWh
